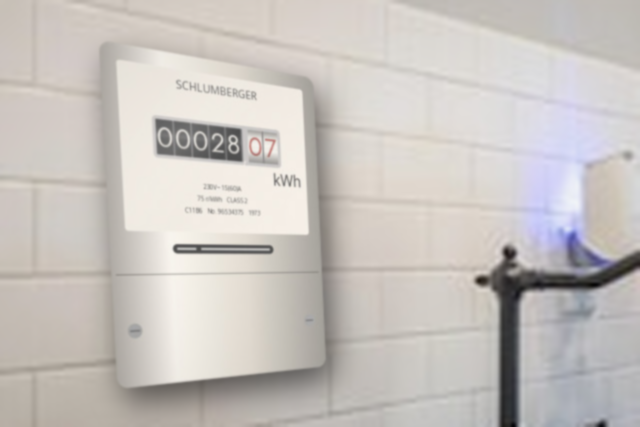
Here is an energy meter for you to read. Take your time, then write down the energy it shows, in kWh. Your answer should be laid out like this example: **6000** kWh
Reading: **28.07** kWh
